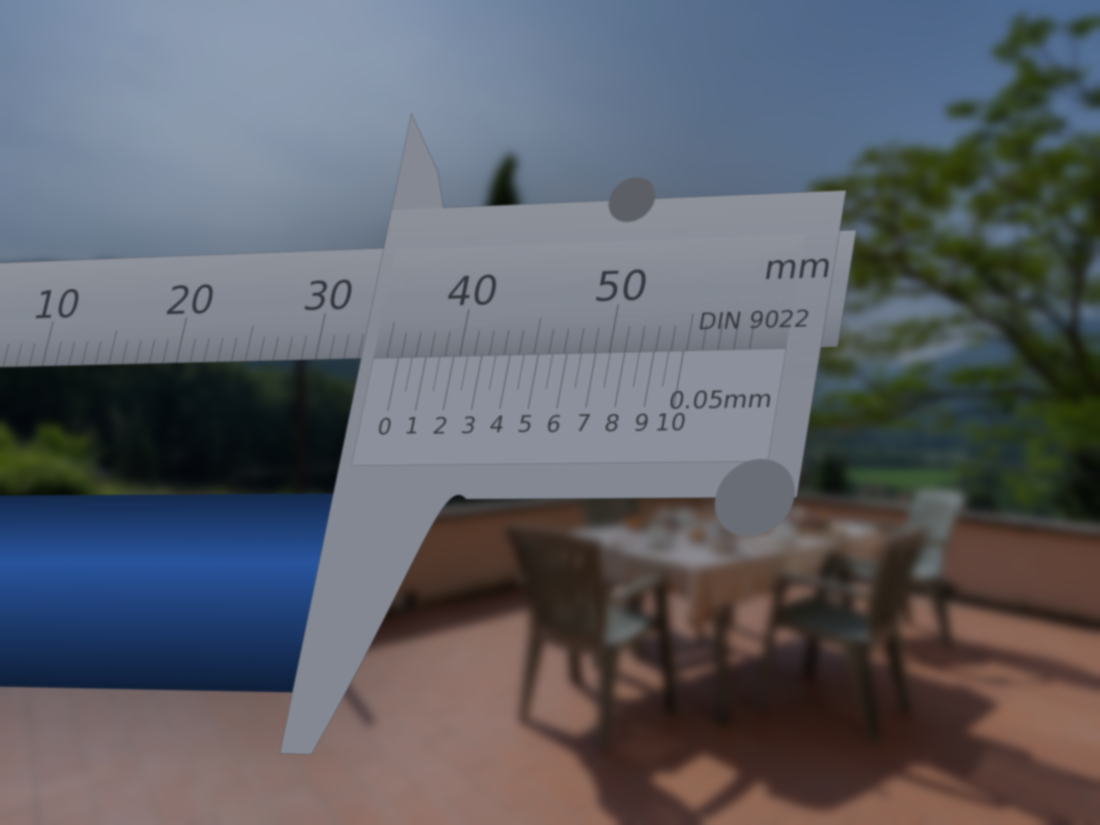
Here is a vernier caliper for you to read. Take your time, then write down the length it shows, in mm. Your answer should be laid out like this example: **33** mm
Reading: **35.8** mm
